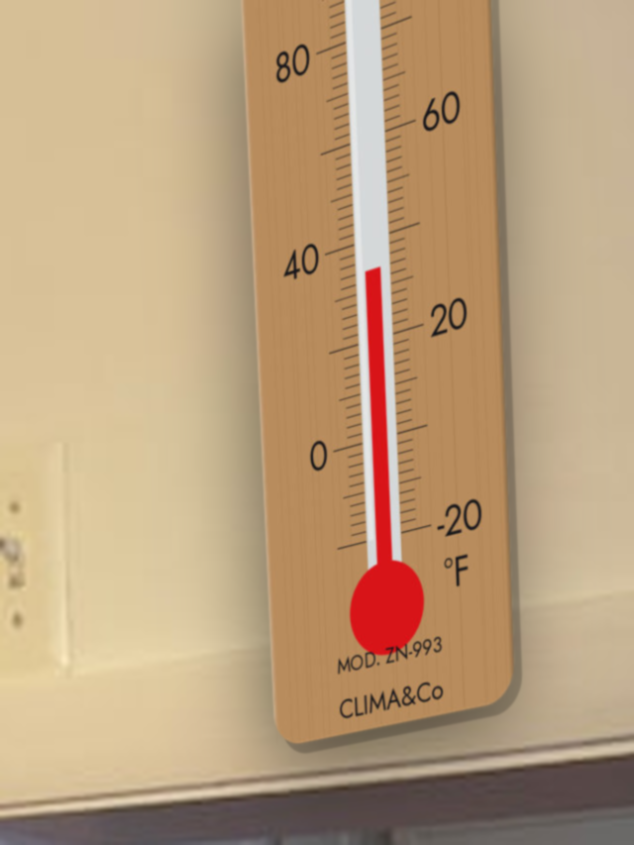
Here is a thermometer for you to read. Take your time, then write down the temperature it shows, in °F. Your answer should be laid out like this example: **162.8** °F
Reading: **34** °F
